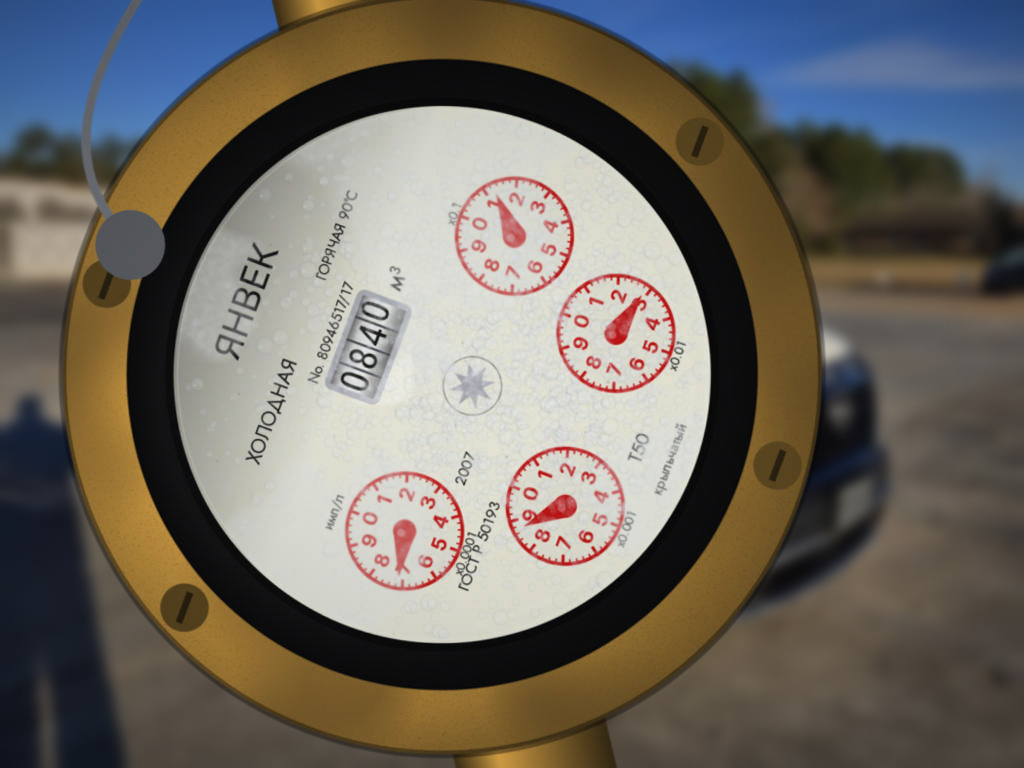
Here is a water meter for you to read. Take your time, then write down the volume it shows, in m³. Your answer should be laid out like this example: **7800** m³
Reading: **840.1287** m³
